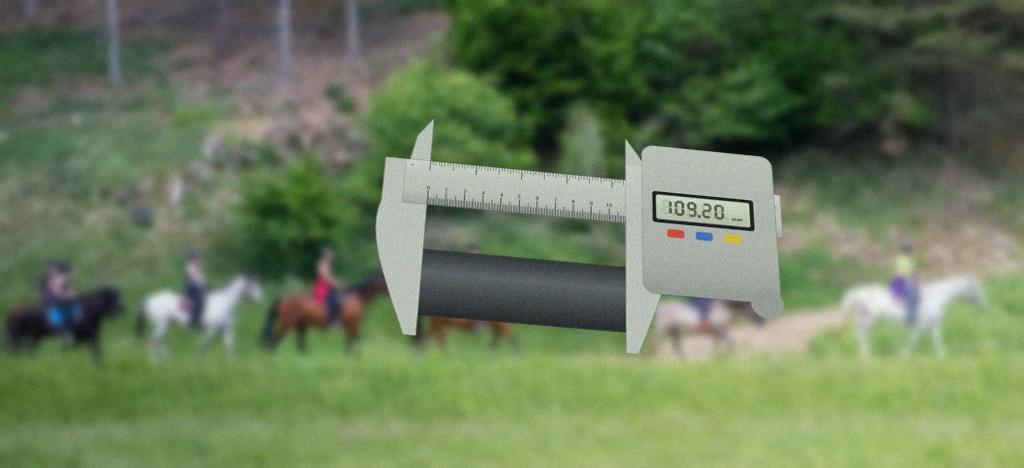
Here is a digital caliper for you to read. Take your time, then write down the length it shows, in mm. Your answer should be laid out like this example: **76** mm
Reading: **109.20** mm
